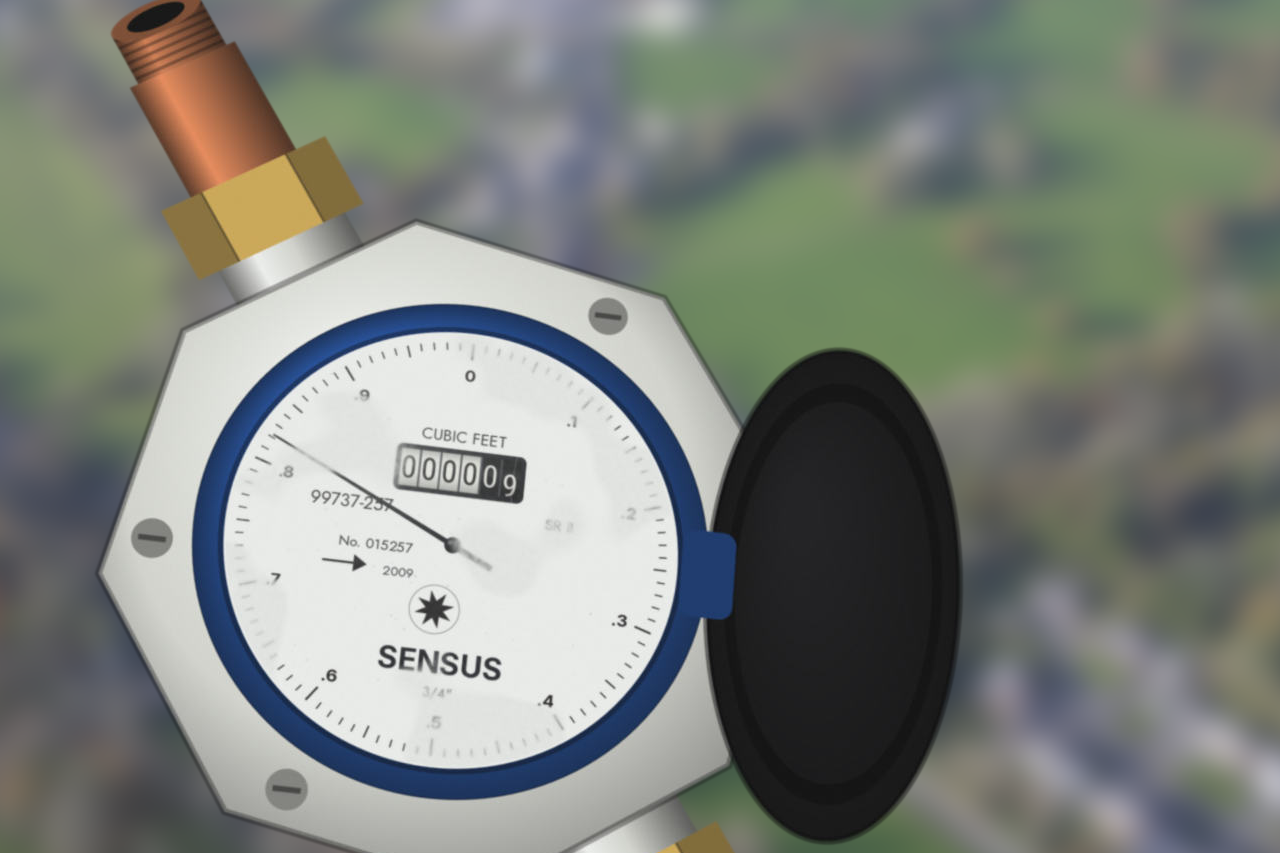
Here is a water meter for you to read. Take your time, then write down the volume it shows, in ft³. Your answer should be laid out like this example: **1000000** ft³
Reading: **8.82** ft³
